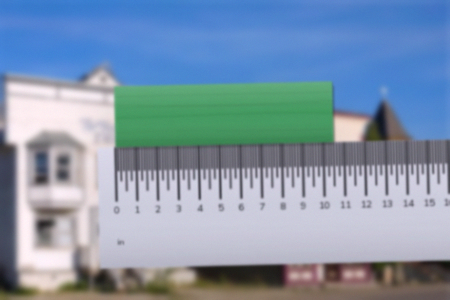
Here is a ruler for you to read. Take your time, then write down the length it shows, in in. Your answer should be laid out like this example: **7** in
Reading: **10.5** in
